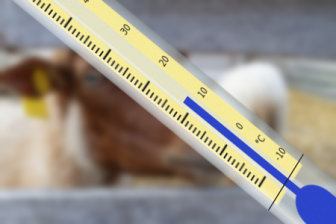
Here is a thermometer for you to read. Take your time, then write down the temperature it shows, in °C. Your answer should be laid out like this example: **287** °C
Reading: **12** °C
